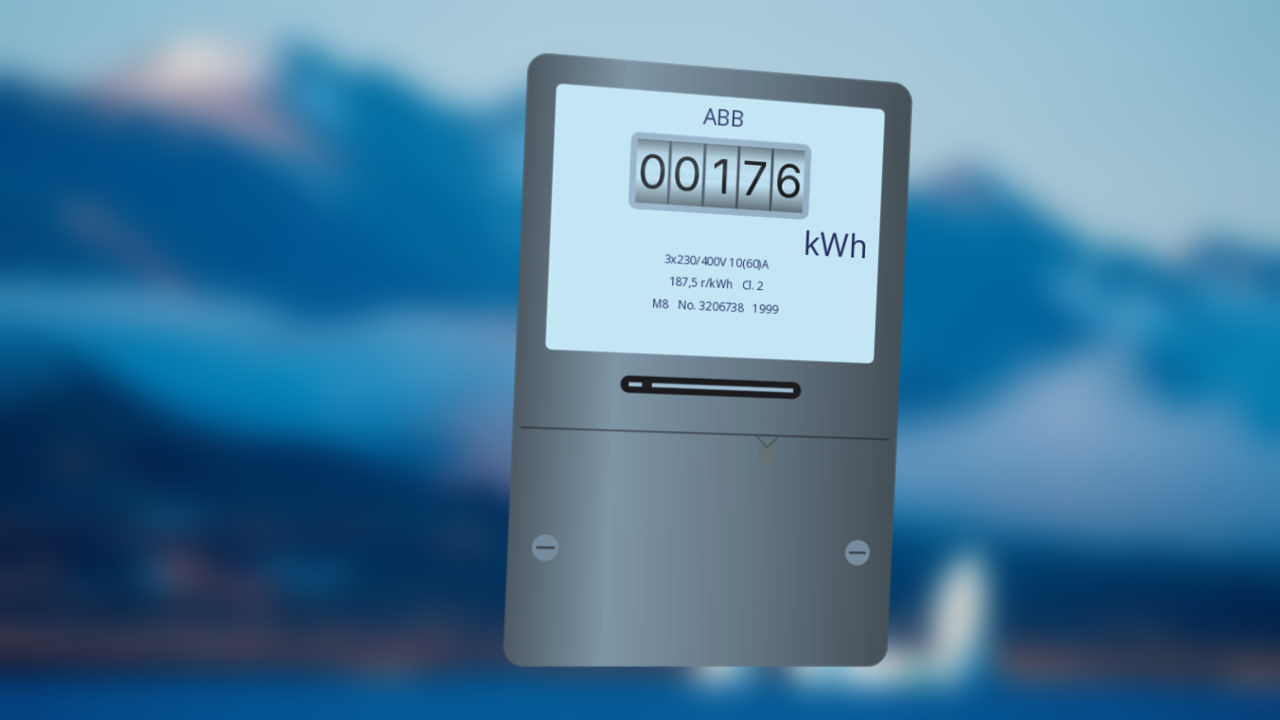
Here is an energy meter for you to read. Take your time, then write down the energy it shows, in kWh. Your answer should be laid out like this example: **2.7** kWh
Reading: **176** kWh
